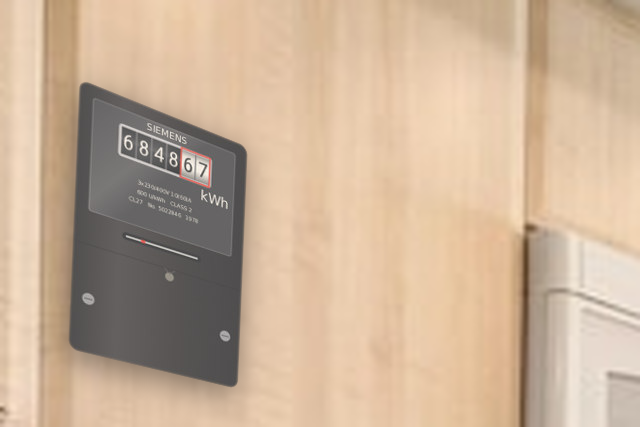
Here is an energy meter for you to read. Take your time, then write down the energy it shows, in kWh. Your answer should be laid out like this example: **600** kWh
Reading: **6848.67** kWh
